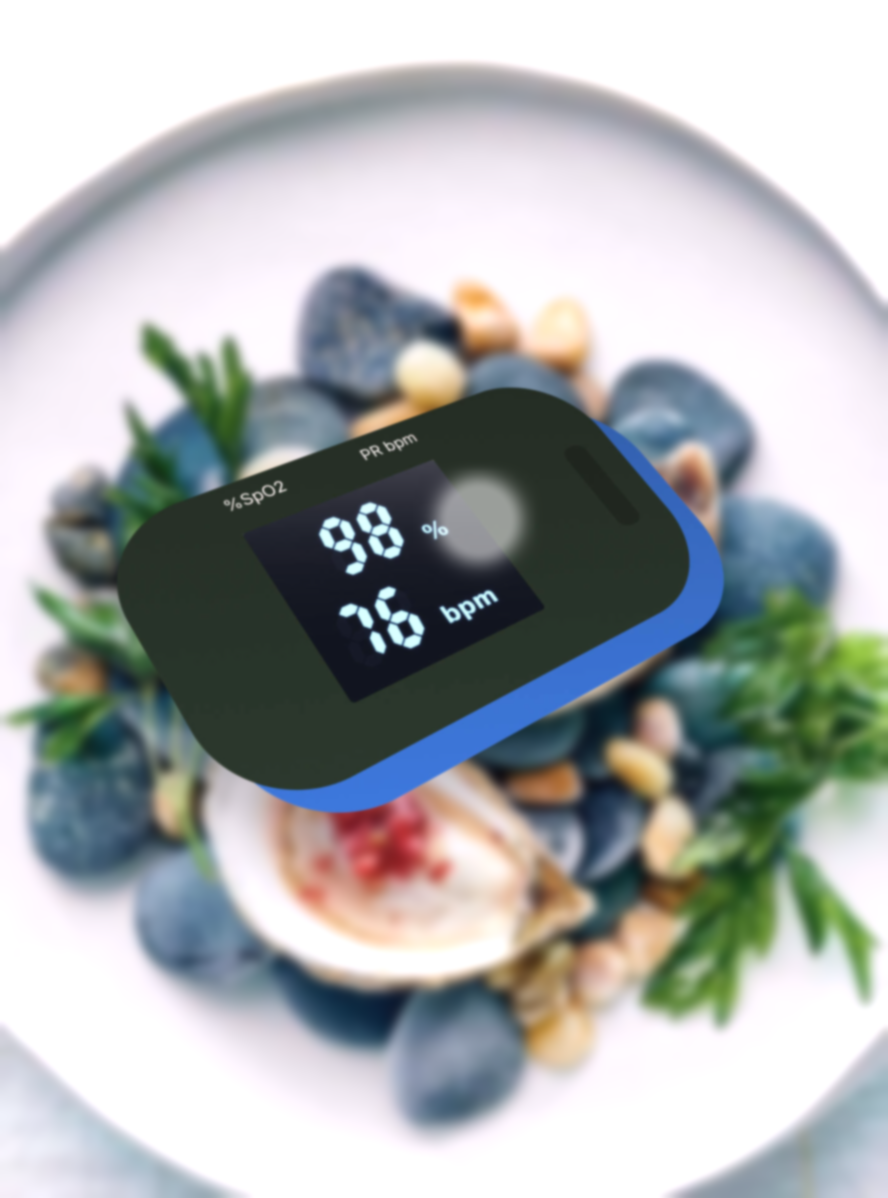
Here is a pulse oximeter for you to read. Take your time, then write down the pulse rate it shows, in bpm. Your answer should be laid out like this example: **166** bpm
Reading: **76** bpm
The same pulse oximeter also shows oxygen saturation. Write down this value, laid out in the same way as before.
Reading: **98** %
